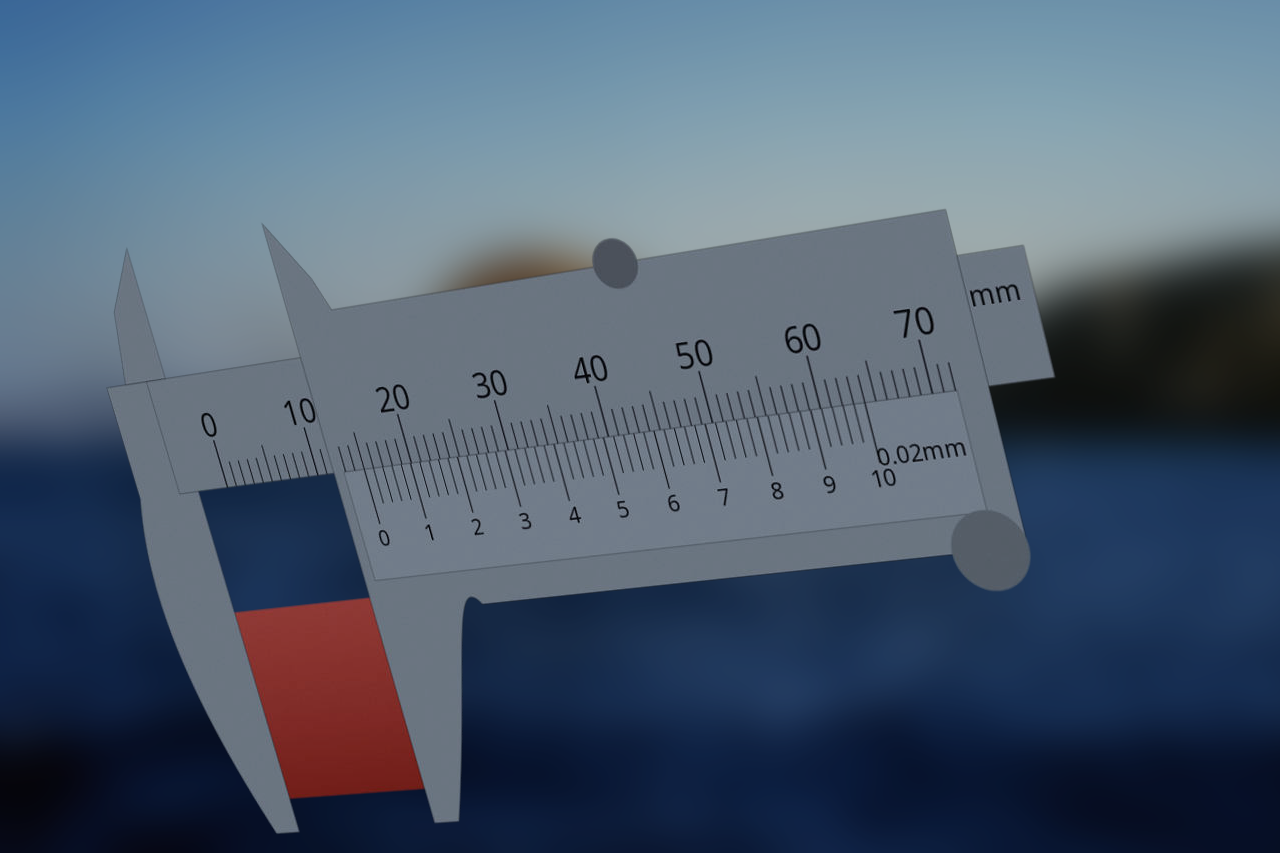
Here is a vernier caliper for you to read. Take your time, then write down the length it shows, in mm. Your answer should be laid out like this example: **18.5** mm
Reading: **15.0** mm
